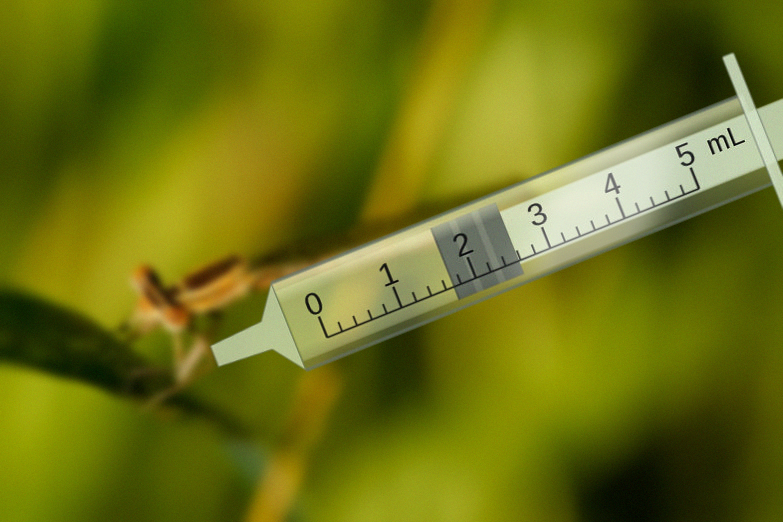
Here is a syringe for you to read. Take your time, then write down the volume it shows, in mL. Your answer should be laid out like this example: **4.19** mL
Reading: **1.7** mL
